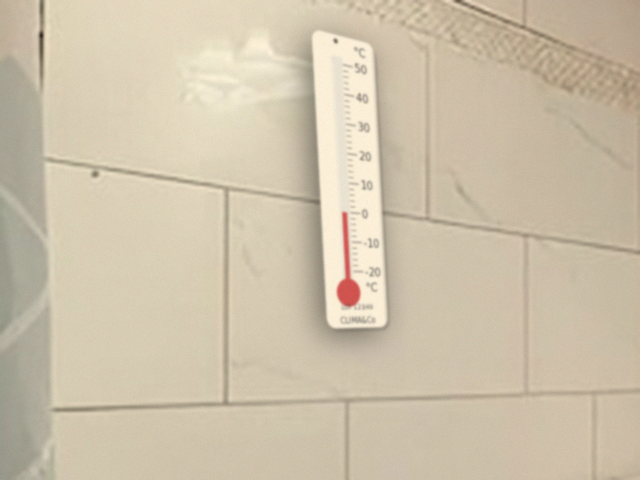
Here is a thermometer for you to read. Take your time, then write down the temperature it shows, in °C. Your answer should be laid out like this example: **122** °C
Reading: **0** °C
